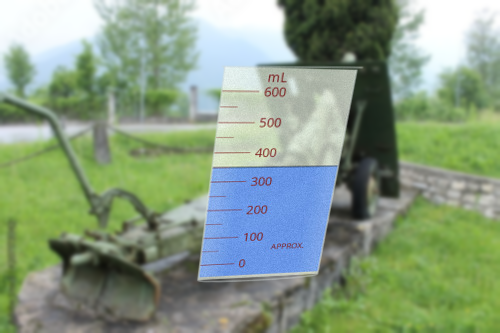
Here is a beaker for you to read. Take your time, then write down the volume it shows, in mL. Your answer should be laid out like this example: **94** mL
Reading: **350** mL
